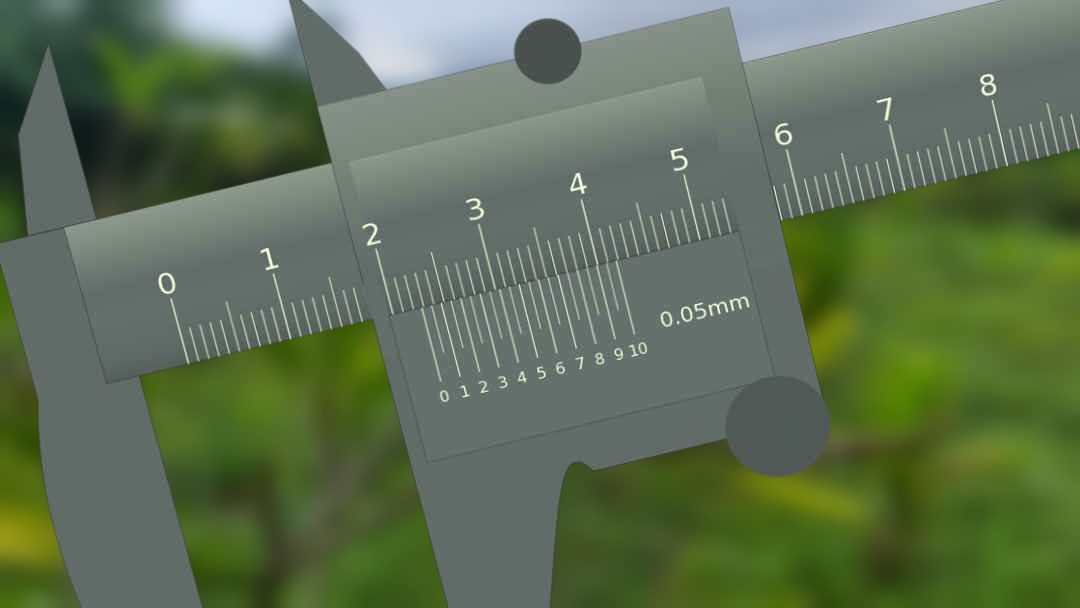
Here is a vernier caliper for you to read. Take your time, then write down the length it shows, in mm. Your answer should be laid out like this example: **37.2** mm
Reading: **22.8** mm
